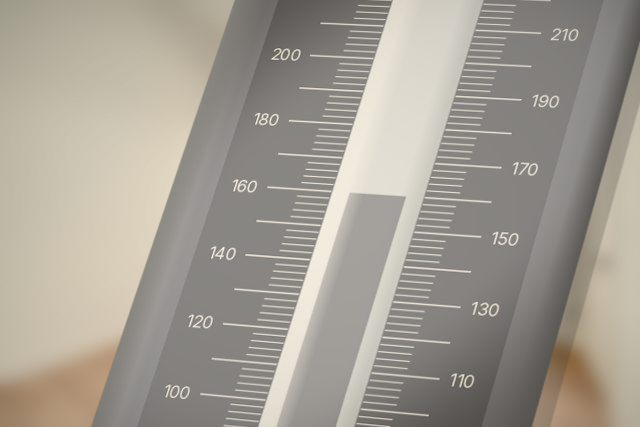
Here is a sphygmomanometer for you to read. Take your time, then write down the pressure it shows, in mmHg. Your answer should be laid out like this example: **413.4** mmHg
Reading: **160** mmHg
